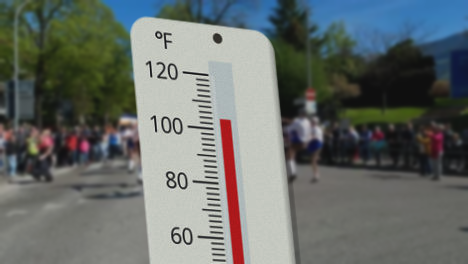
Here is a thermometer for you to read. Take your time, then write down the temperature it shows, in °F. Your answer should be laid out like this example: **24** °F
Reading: **104** °F
